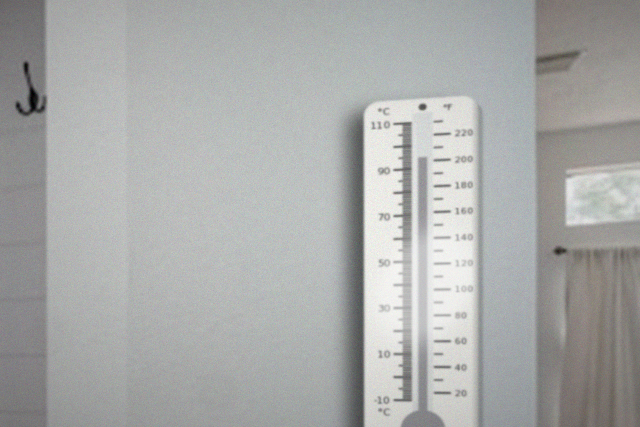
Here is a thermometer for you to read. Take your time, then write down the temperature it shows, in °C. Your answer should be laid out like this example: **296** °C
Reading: **95** °C
